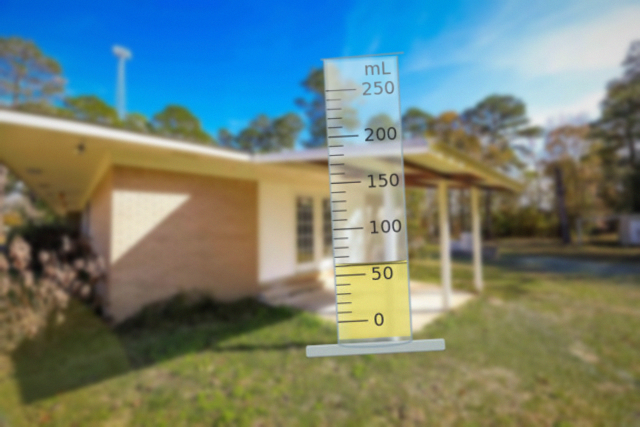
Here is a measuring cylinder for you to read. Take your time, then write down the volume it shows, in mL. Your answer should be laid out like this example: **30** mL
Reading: **60** mL
